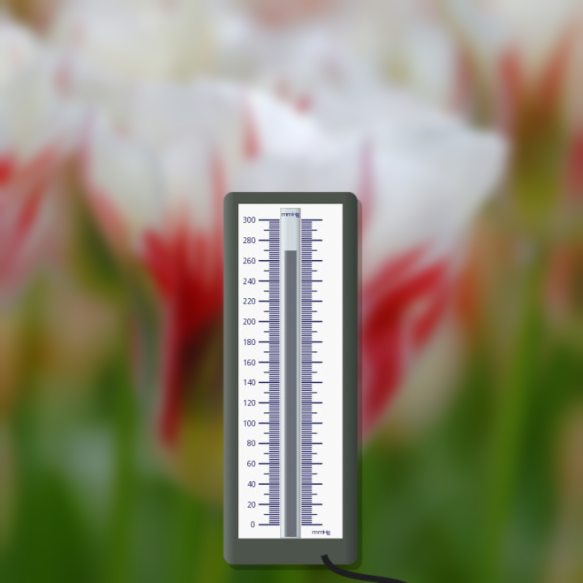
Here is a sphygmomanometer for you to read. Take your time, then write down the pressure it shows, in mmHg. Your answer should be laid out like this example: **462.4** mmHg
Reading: **270** mmHg
